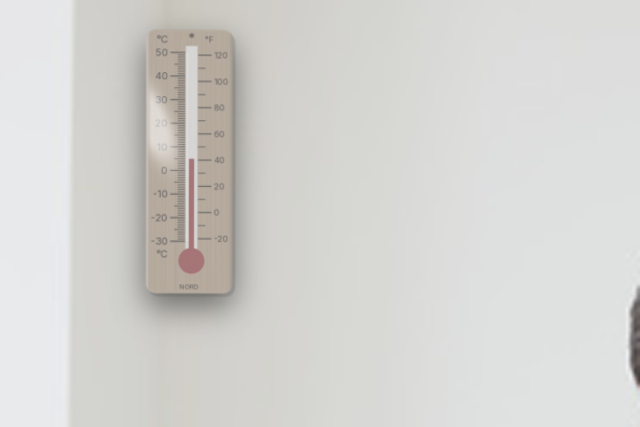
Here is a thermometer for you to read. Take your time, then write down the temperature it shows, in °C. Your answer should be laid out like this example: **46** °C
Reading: **5** °C
